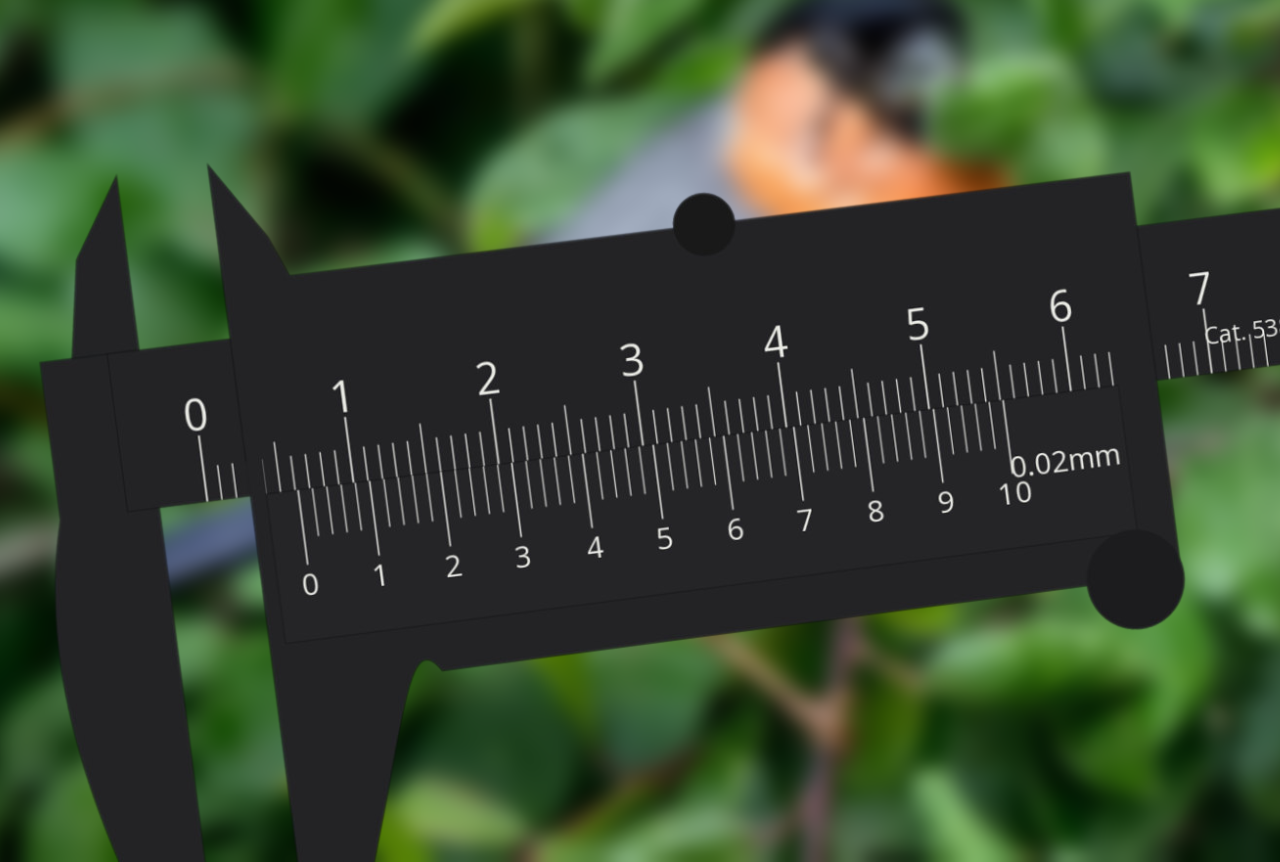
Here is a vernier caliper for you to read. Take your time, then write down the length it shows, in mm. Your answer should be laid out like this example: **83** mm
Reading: **6.2** mm
